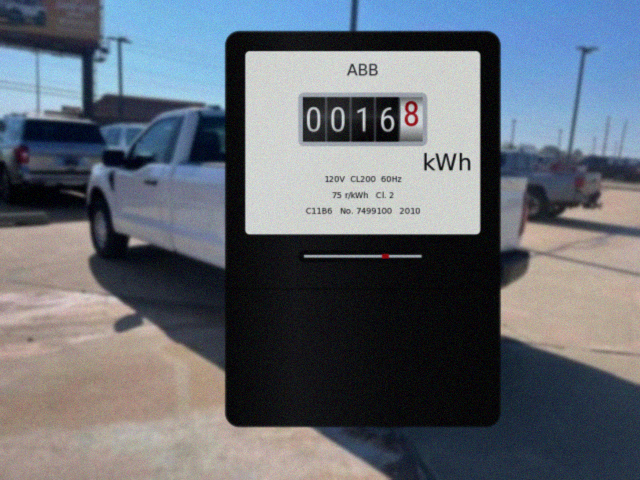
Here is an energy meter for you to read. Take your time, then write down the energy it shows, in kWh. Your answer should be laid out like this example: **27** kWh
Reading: **16.8** kWh
